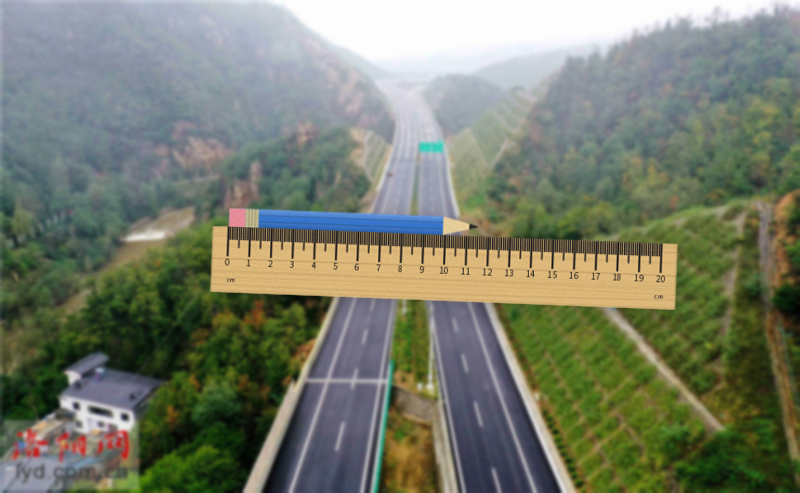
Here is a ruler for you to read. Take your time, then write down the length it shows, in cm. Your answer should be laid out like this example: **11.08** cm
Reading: **11.5** cm
